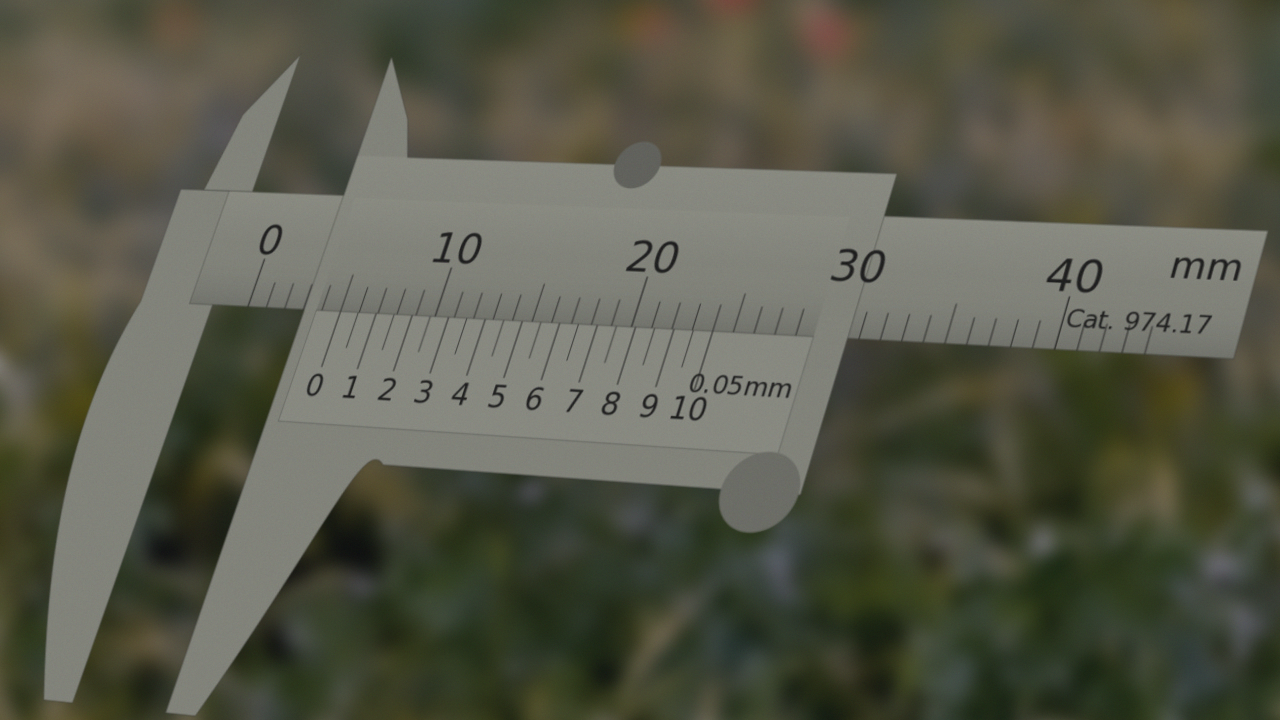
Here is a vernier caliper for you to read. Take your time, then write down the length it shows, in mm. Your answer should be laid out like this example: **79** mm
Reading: **5.0** mm
